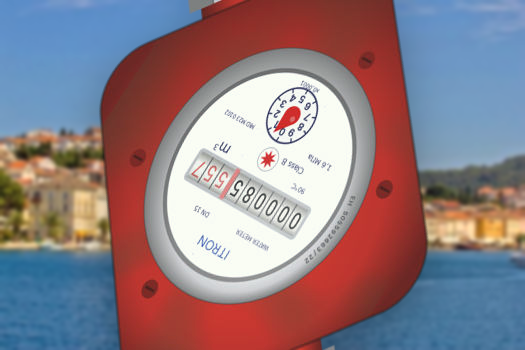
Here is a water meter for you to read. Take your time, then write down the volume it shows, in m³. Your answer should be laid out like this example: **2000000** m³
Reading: **85.5570** m³
